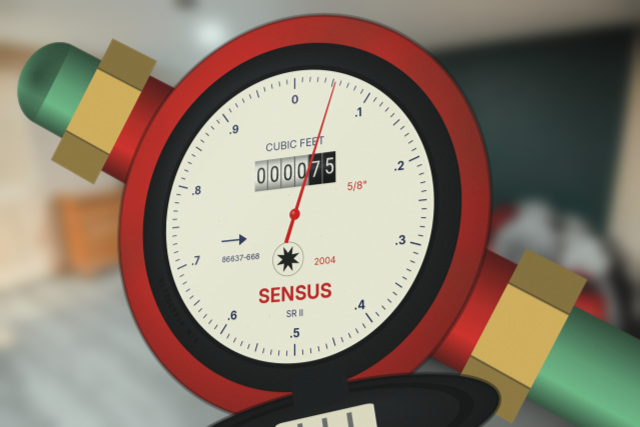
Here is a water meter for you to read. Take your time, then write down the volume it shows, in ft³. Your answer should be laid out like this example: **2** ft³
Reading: **75.05** ft³
